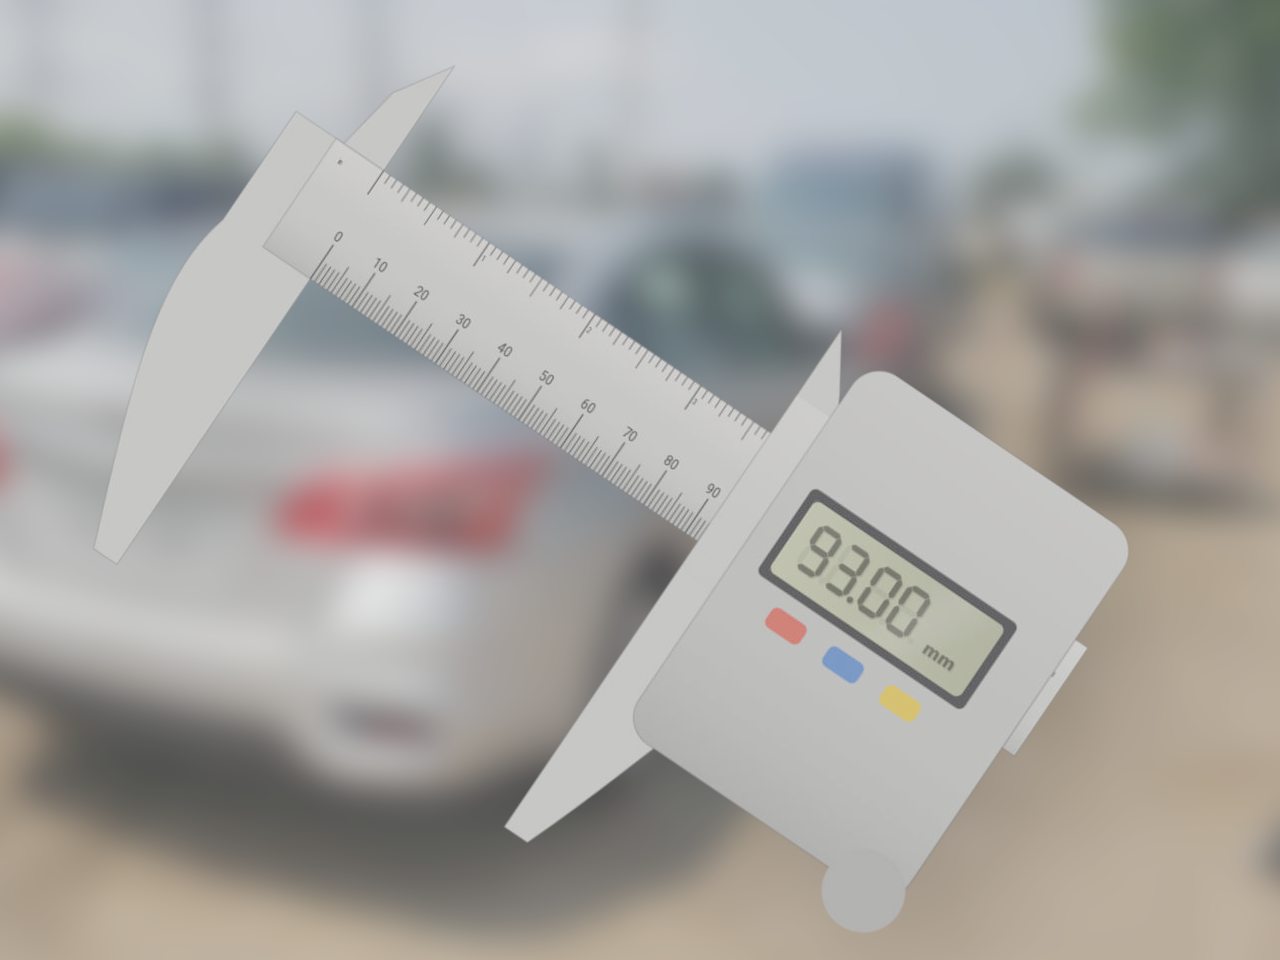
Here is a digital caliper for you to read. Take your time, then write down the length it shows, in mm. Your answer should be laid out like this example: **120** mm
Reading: **93.00** mm
